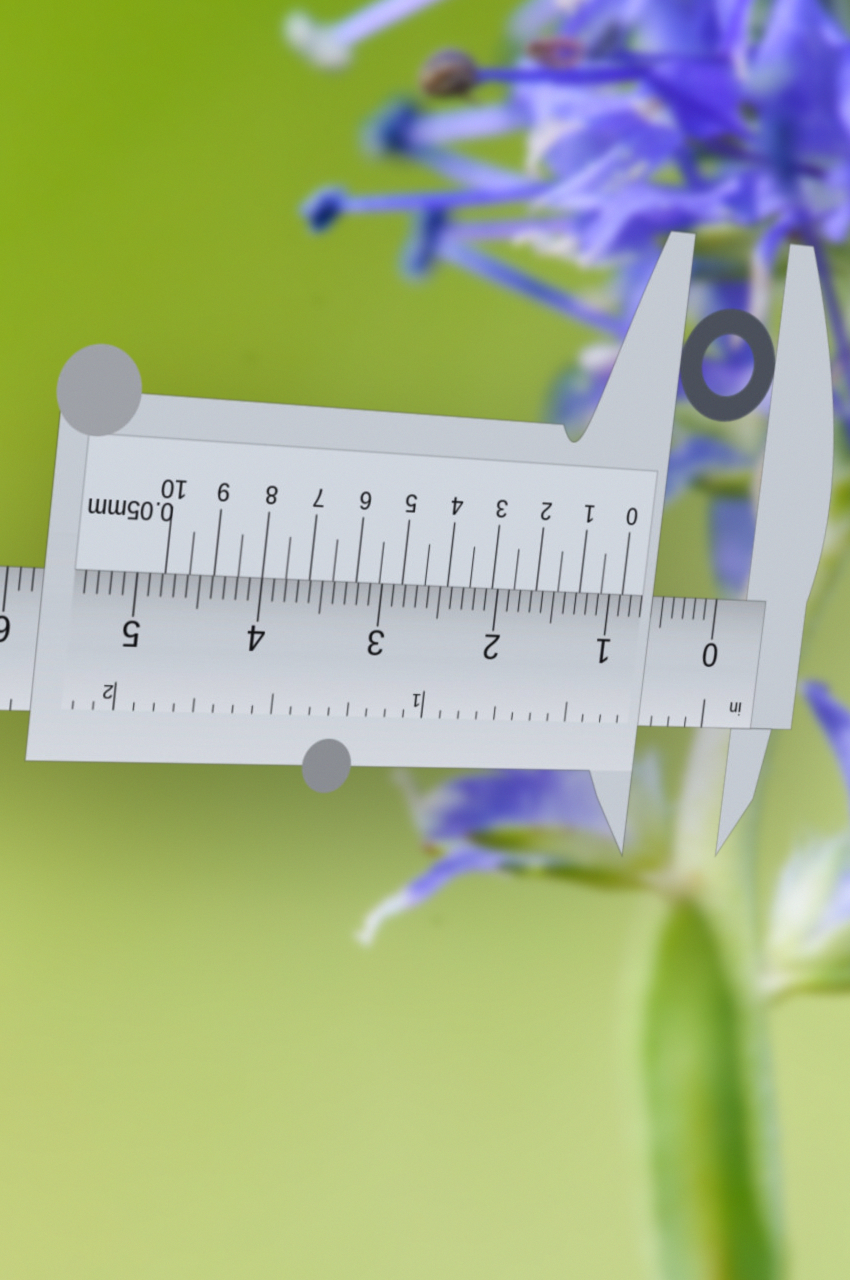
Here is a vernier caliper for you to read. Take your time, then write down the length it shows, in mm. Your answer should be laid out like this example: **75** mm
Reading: **8.8** mm
